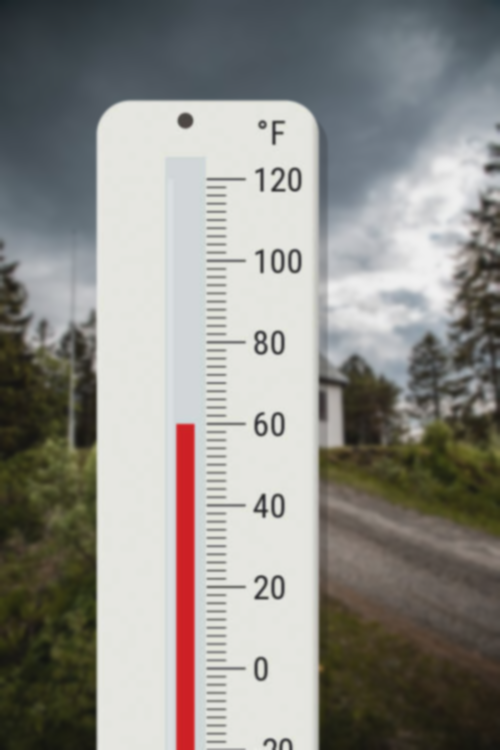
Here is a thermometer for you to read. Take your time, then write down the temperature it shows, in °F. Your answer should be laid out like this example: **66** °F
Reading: **60** °F
